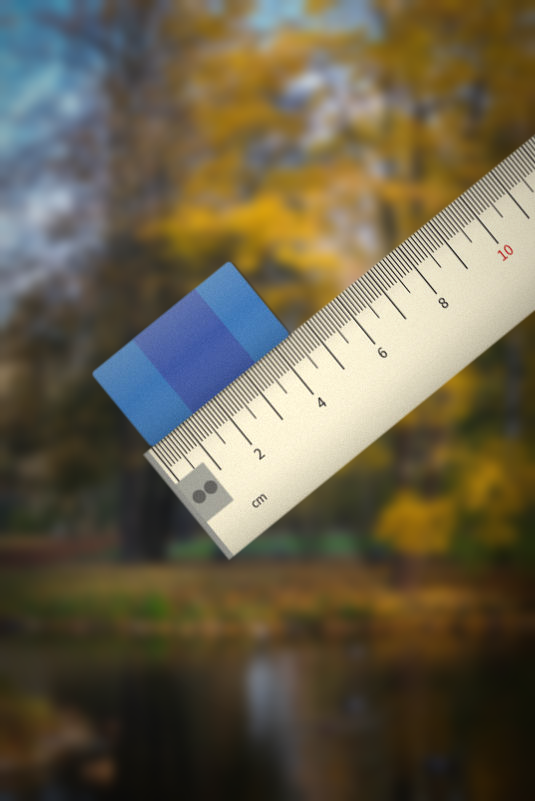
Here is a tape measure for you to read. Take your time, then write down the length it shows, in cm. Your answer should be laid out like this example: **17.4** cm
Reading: **4.5** cm
